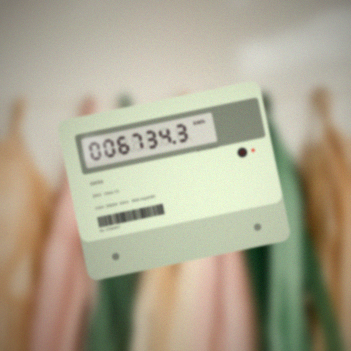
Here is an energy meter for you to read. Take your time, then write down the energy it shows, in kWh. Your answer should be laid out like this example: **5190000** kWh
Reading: **6734.3** kWh
